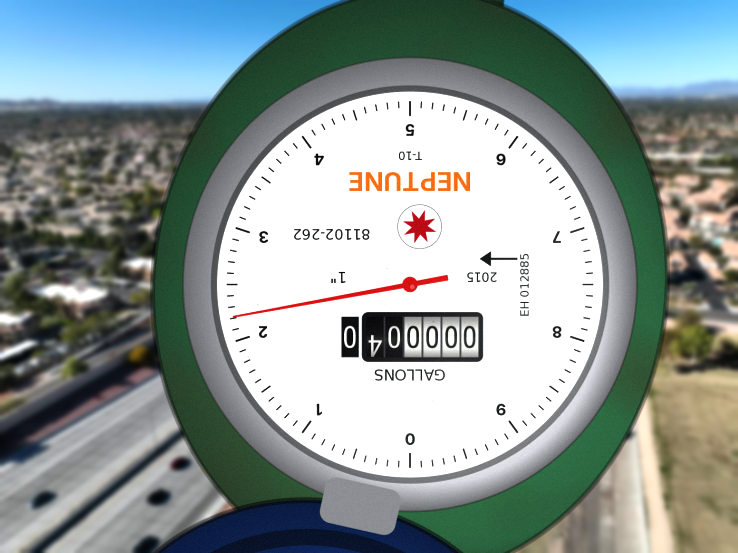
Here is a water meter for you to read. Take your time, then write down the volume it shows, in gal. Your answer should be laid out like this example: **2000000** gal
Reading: **42.2** gal
